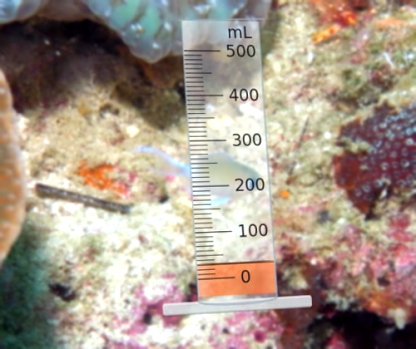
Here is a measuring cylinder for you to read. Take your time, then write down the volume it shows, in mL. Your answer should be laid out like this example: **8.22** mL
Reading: **30** mL
